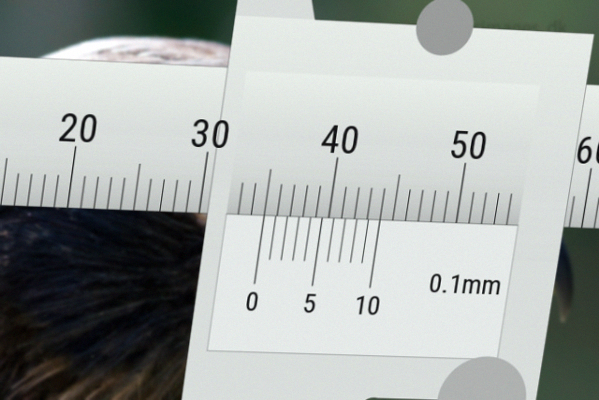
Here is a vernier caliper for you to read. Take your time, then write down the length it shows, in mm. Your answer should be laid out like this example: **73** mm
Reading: **35.0** mm
